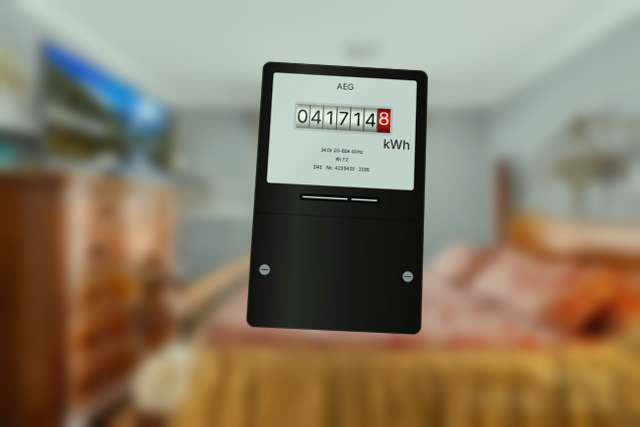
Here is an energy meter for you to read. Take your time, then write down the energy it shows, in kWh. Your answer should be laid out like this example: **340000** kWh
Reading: **41714.8** kWh
